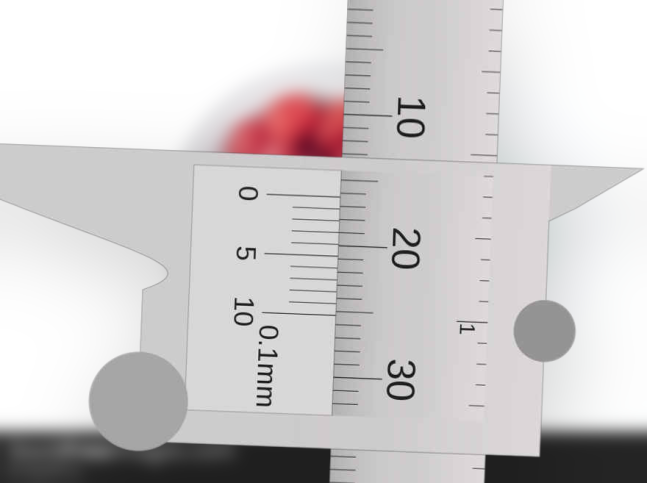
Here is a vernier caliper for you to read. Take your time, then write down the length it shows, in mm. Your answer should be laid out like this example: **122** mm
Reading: **16.3** mm
